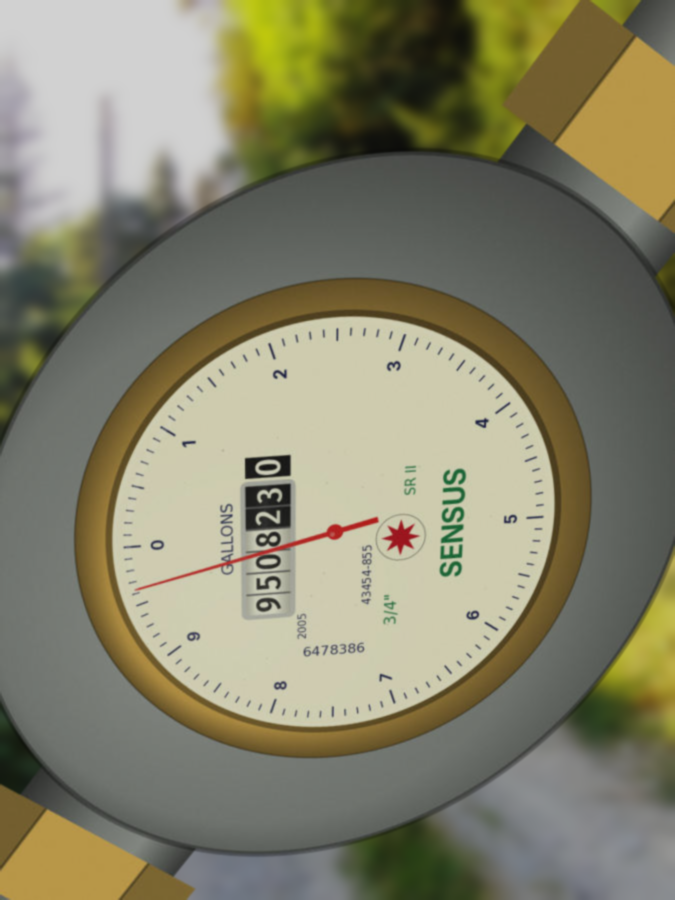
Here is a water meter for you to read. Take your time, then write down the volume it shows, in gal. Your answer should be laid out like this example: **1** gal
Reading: **9508229.6** gal
